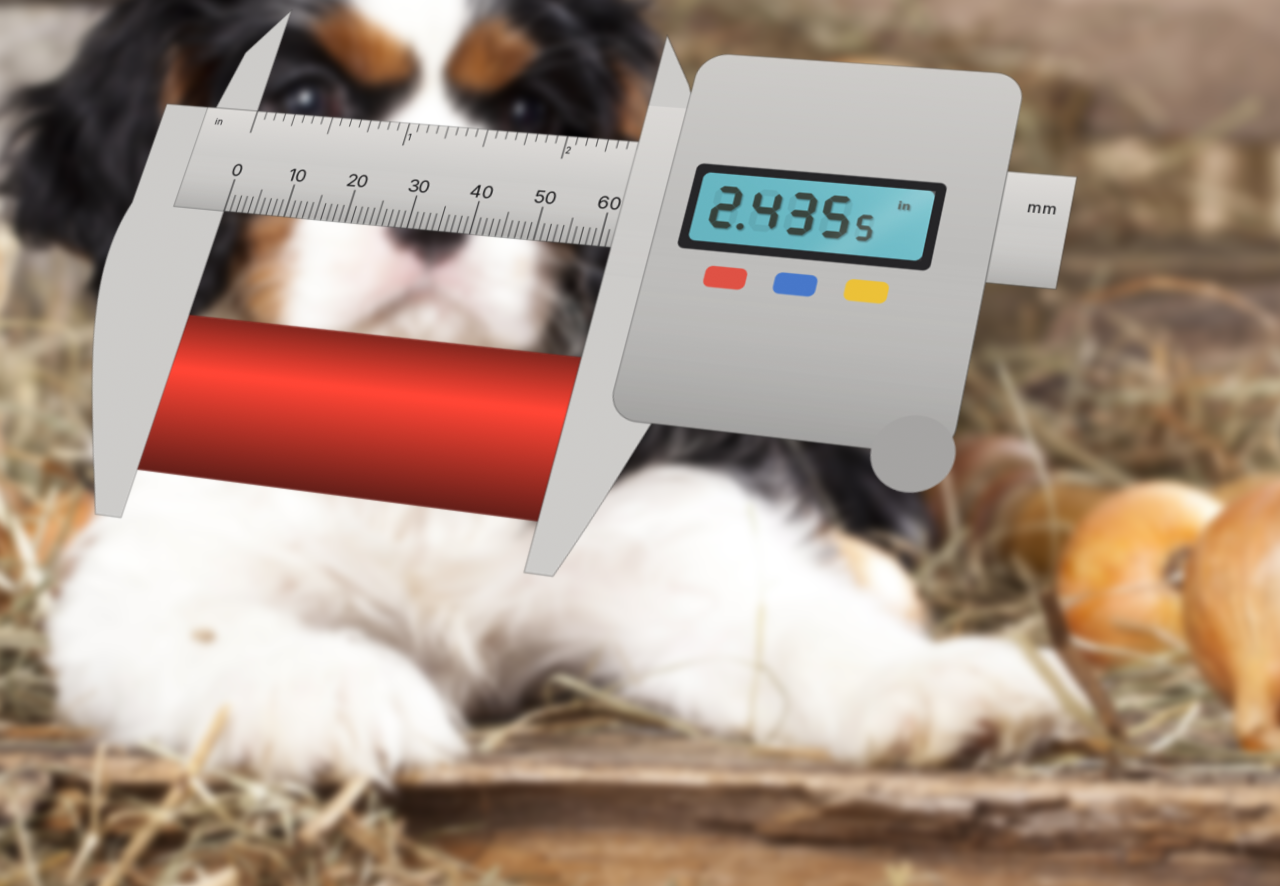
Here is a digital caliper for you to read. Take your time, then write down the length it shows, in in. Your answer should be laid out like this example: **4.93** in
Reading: **2.4355** in
